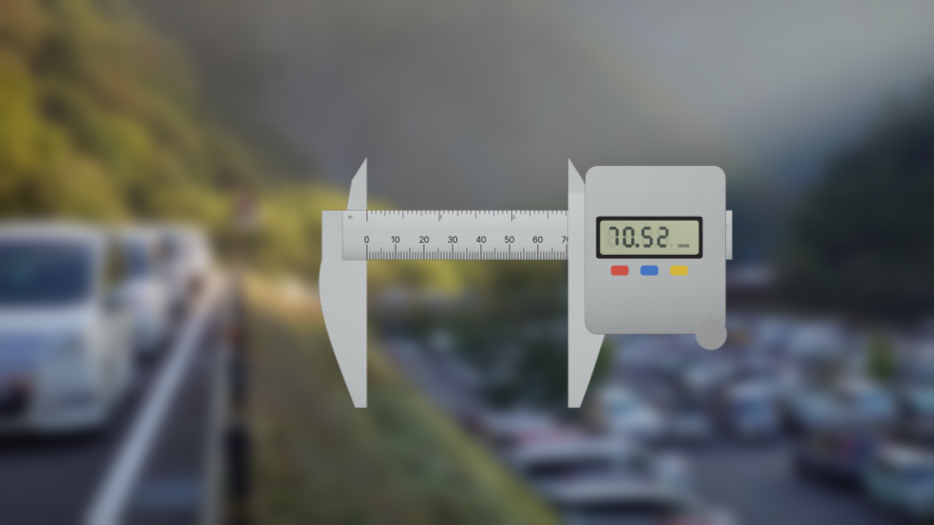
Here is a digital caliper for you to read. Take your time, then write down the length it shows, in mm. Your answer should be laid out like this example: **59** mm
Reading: **70.52** mm
